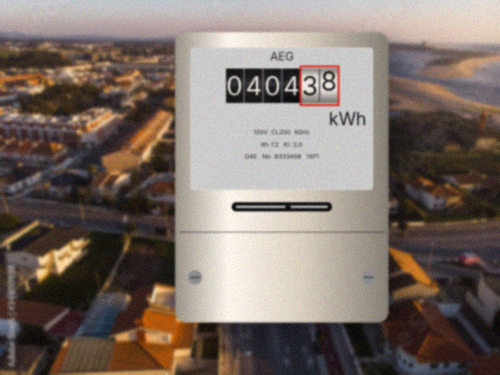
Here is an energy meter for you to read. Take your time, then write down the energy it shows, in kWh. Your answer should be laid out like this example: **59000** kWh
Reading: **404.38** kWh
